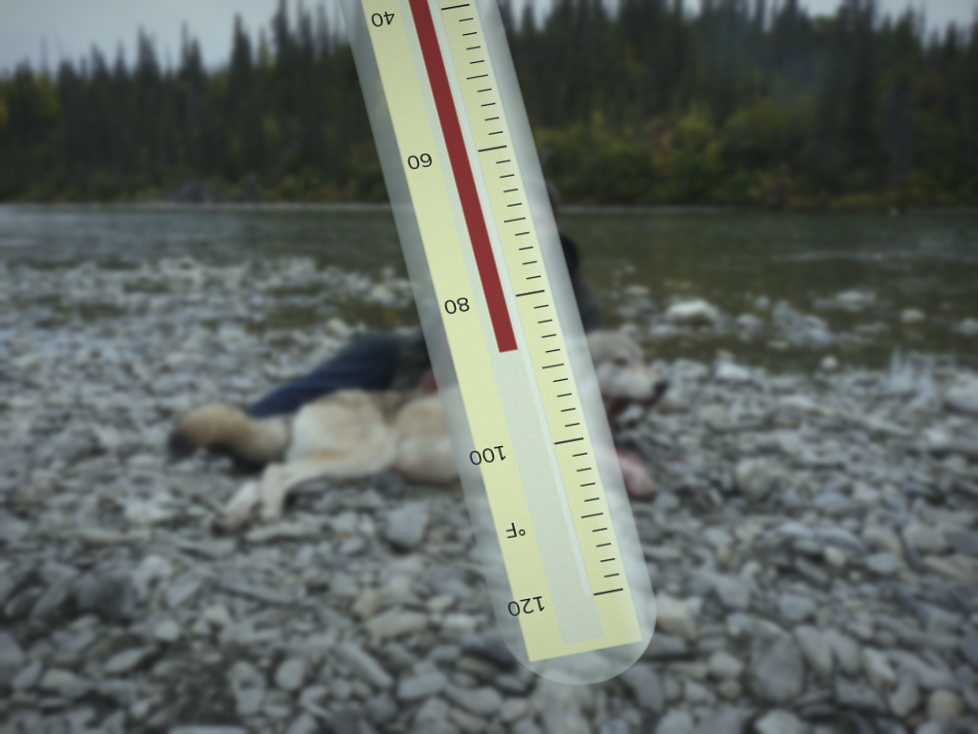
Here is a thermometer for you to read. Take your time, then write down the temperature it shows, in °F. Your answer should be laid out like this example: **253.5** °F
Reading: **87** °F
